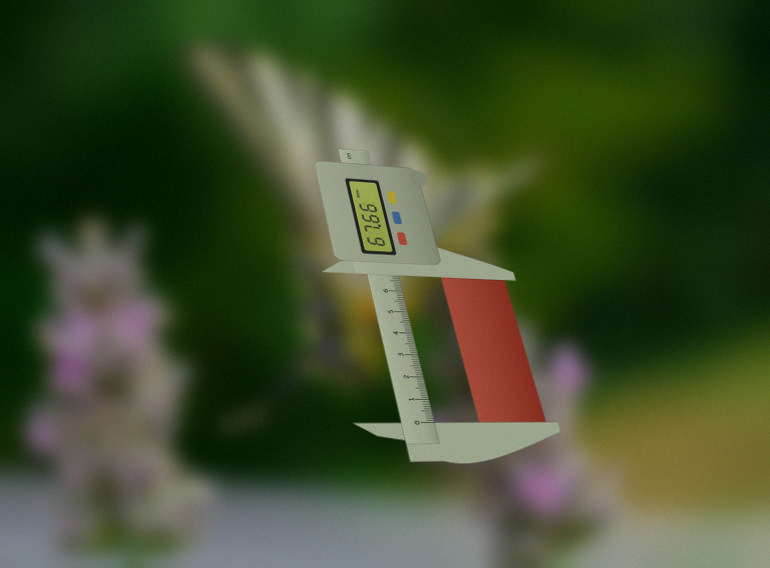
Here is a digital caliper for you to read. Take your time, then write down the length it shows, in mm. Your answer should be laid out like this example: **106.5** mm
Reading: **67.66** mm
